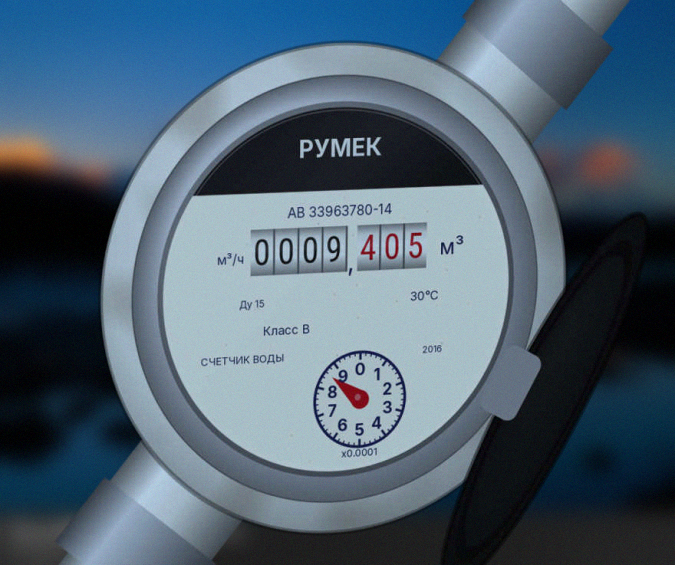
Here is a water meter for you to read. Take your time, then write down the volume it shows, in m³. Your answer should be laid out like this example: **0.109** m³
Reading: **9.4058** m³
